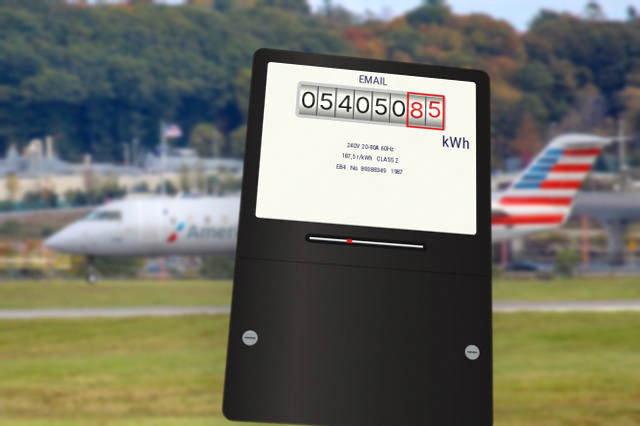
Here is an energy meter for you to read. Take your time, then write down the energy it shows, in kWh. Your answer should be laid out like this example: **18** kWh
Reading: **54050.85** kWh
